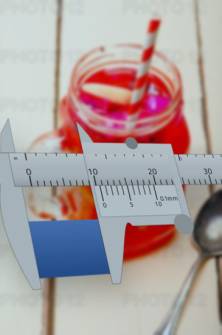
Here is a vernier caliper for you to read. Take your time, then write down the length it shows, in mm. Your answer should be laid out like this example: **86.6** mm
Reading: **10.6** mm
